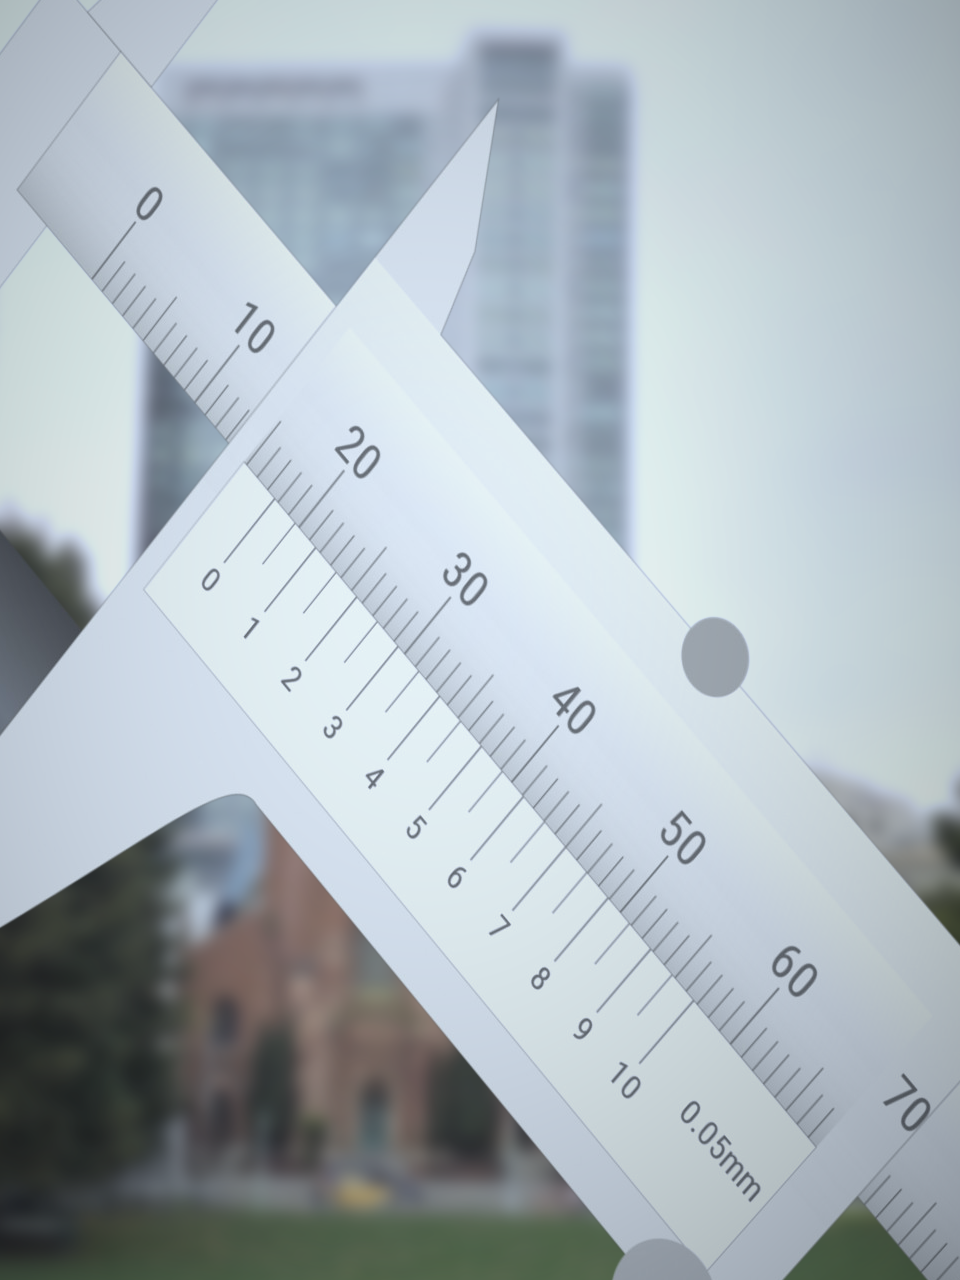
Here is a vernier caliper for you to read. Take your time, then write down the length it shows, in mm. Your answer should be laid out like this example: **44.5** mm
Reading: **17.7** mm
